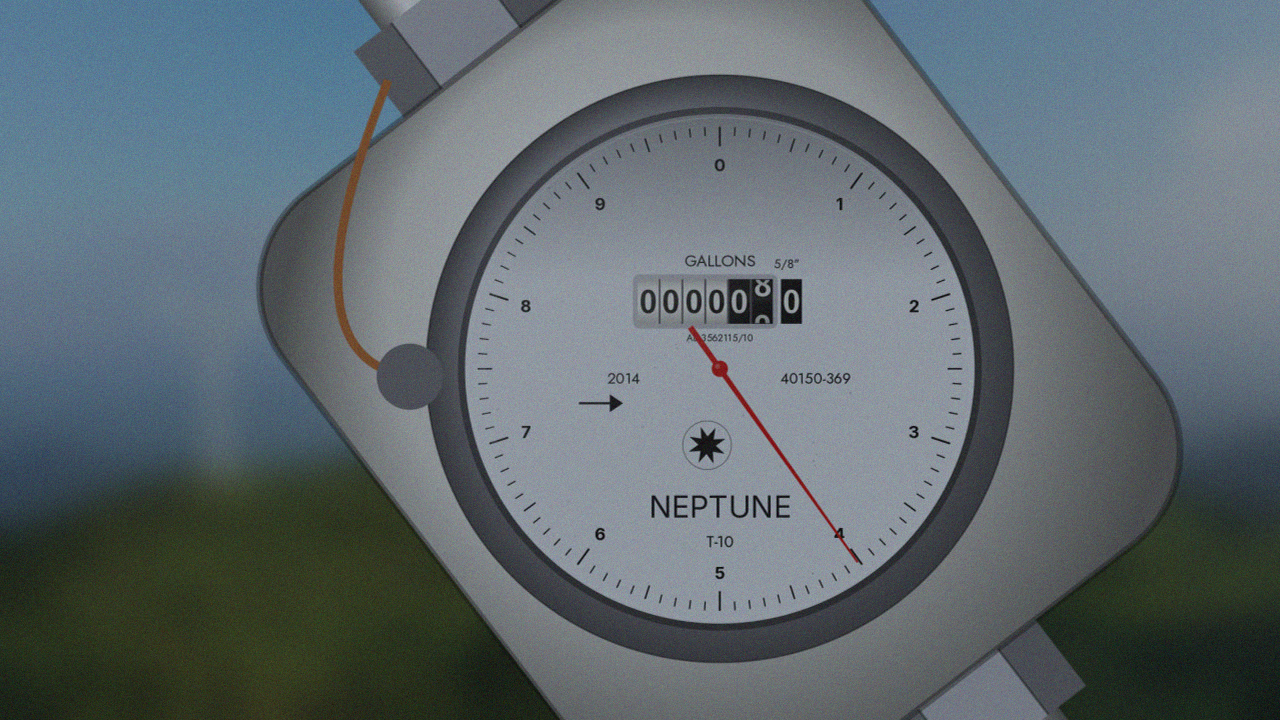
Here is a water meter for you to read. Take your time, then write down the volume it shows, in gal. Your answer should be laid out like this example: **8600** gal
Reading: **84.0** gal
